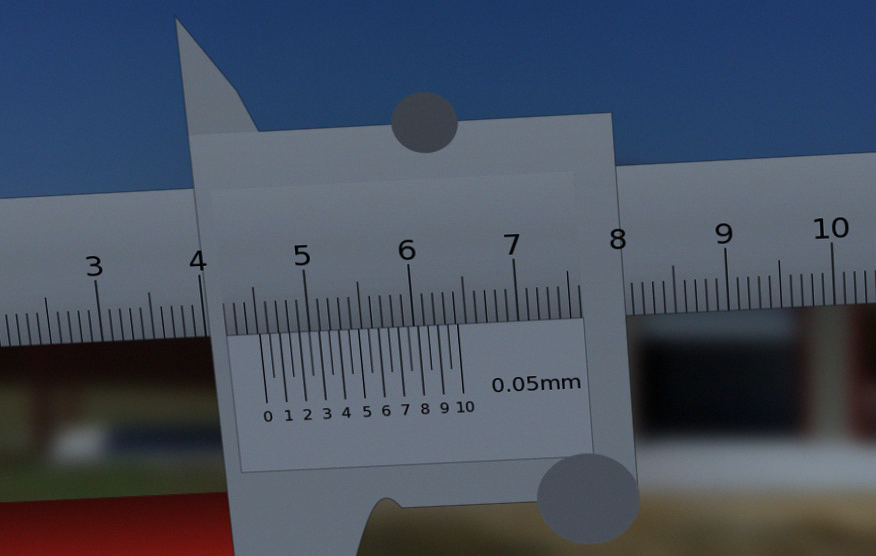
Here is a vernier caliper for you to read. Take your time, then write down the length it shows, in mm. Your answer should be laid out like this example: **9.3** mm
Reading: **45.2** mm
